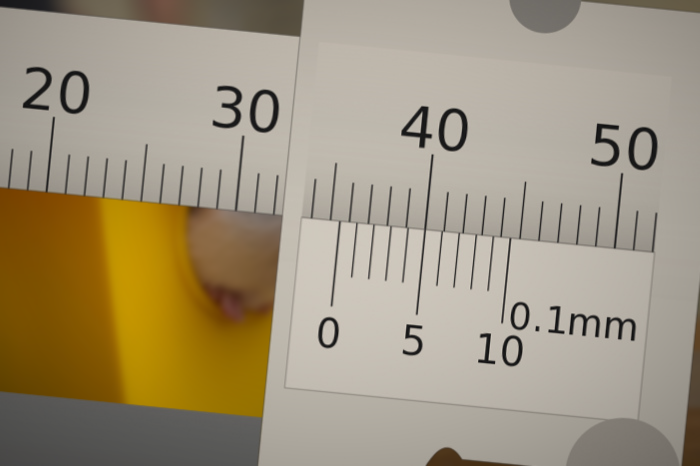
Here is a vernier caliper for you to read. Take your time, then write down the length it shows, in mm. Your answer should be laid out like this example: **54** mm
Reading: **35.5** mm
